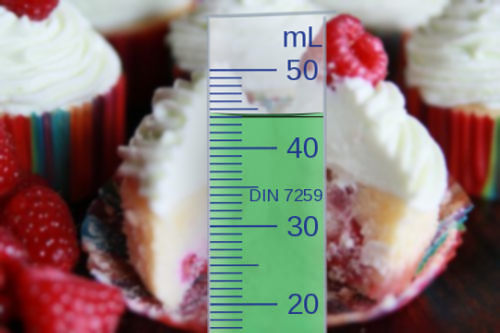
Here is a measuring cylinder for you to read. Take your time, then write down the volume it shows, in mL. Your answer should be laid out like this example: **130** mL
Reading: **44** mL
